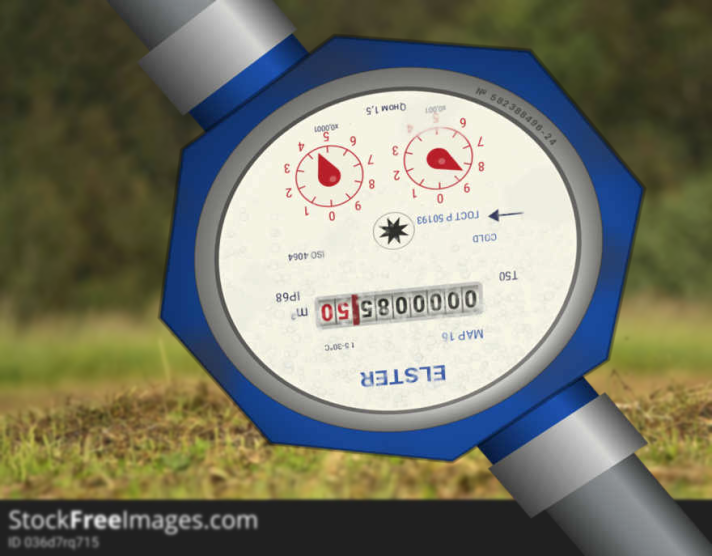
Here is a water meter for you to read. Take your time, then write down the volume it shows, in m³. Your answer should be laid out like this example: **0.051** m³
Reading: **85.5084** m³
